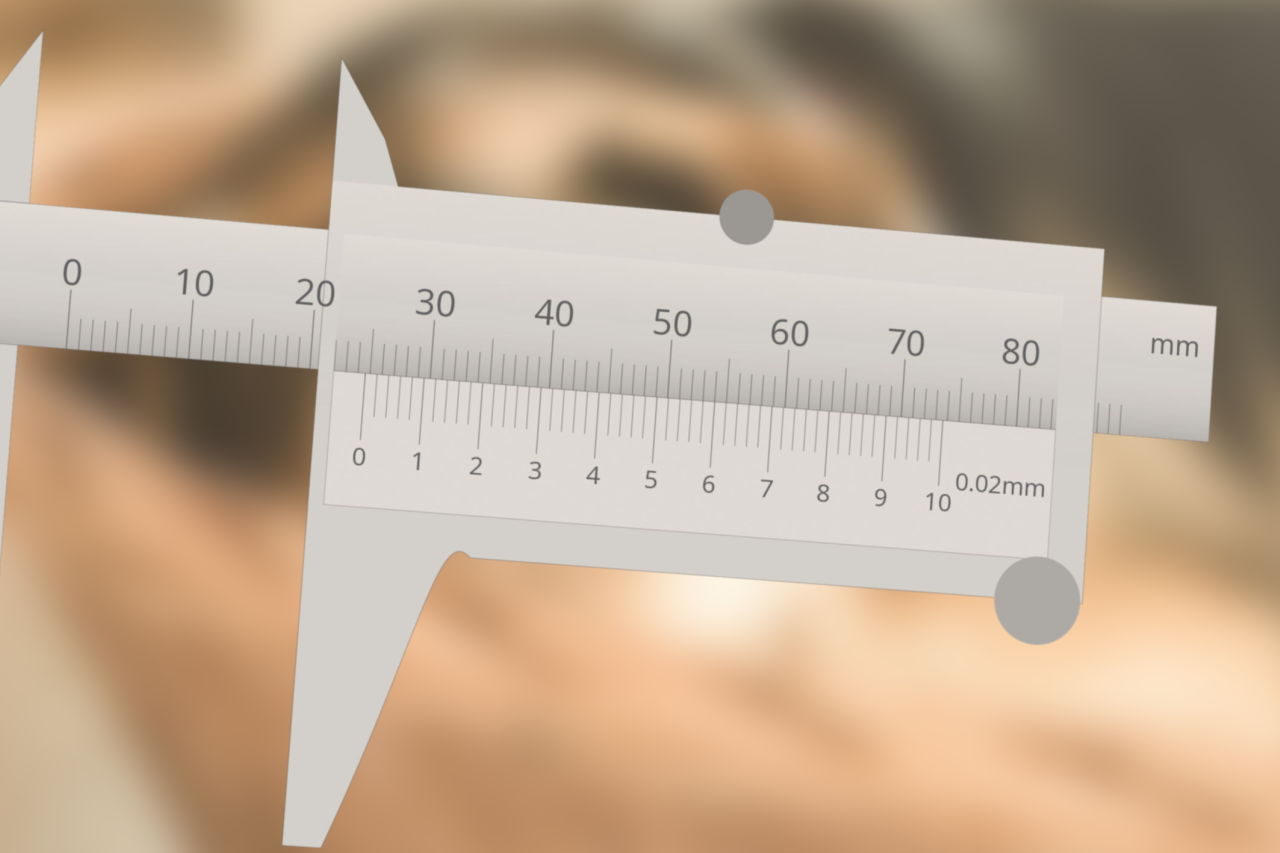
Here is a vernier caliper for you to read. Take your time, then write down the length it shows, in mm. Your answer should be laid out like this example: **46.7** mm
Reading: **24.6** mm
